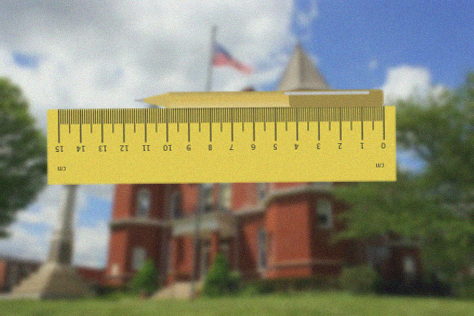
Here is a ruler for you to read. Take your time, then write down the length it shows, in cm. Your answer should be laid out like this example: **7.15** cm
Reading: **11.5** cm
